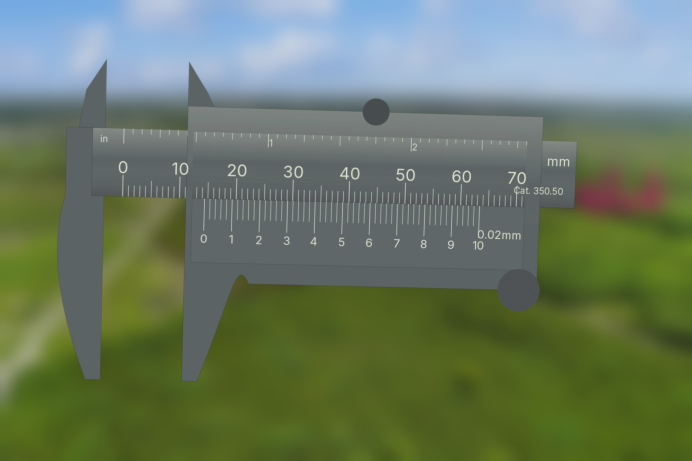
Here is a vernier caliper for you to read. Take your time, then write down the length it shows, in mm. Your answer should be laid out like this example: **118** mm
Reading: **14.4** mm
